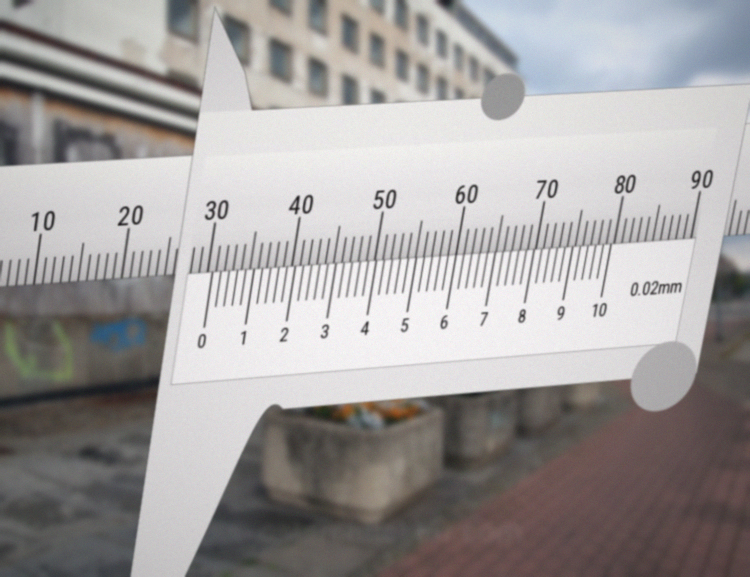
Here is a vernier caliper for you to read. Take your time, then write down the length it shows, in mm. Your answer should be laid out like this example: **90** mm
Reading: **30.6** mm
